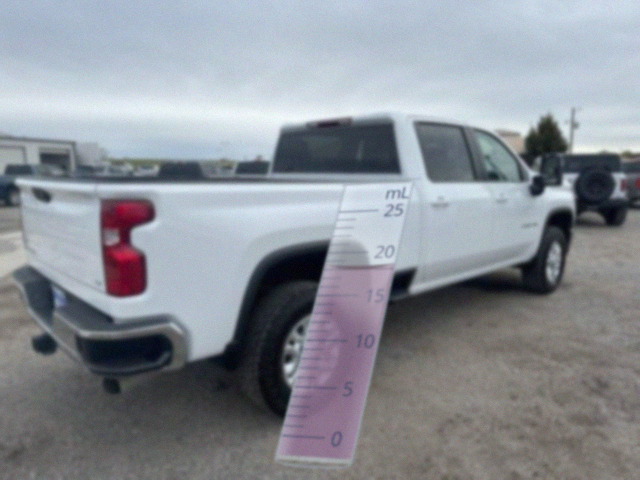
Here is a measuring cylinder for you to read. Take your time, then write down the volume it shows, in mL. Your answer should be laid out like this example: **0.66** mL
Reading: **18** mL
